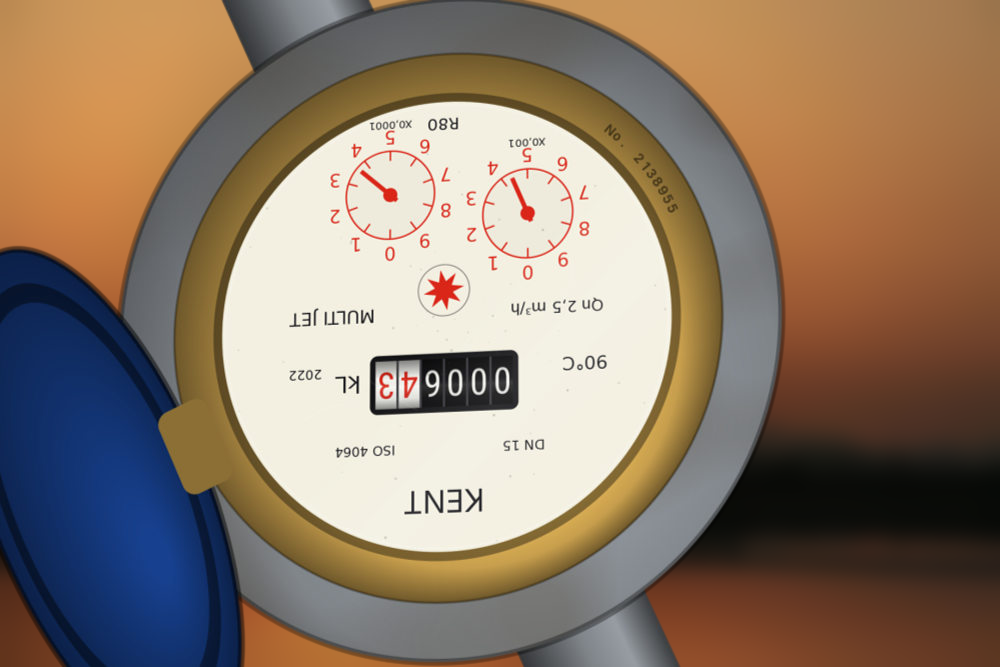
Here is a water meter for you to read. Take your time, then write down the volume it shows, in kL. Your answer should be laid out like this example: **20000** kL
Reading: **6.4343** kL
